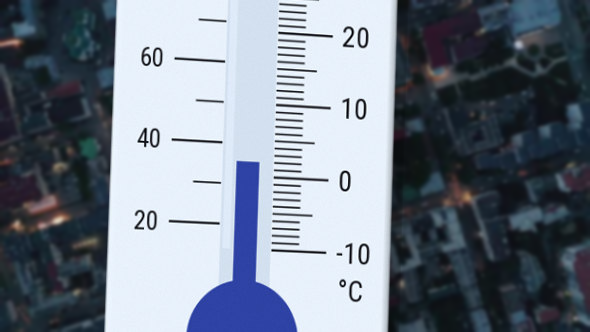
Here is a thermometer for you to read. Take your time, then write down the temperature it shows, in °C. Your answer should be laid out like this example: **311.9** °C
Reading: **2** °C
